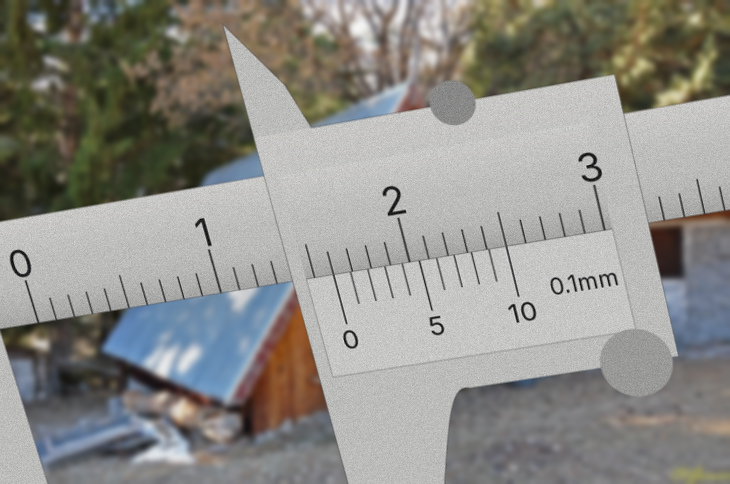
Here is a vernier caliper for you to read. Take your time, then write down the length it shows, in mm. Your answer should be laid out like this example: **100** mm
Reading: **16.0** mm
